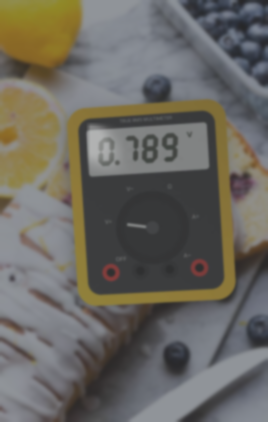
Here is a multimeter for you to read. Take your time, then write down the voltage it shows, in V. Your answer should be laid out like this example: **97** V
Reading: **0.789** V
